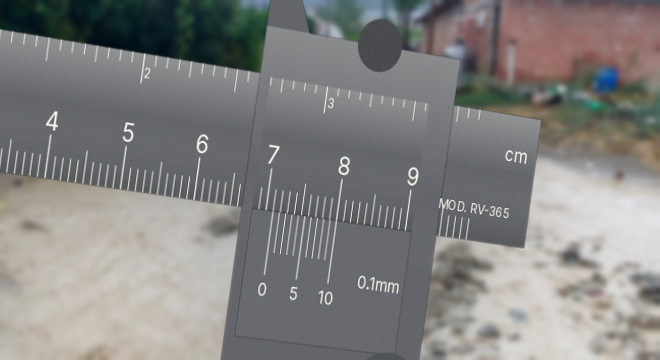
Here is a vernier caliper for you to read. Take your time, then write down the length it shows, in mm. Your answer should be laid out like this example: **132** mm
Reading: **71.0** mm
